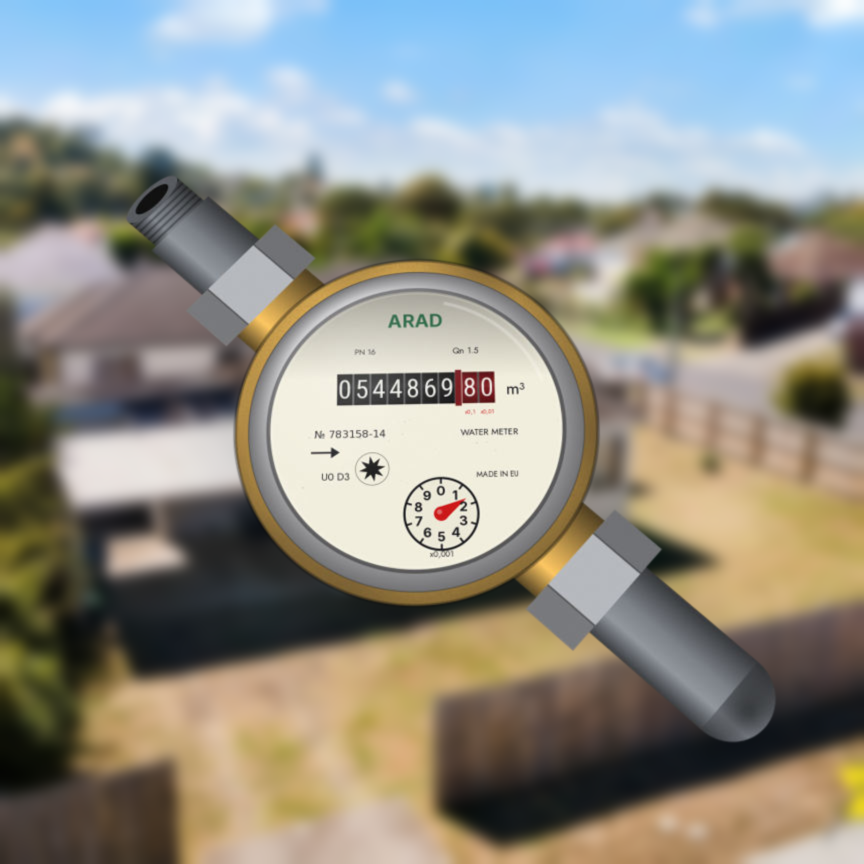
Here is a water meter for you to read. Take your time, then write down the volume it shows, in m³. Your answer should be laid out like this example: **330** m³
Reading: **544869.801** m³
